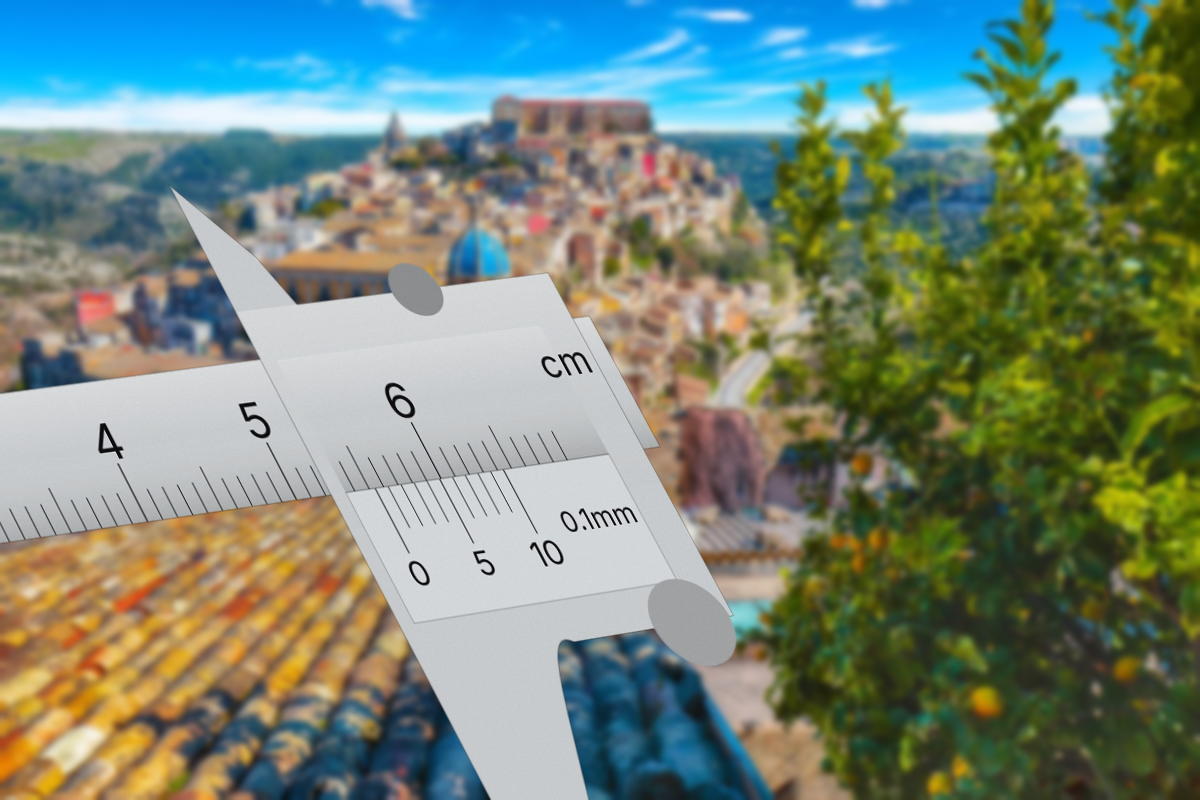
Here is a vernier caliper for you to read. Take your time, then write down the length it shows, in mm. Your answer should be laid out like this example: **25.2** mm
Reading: **55.4** mm
